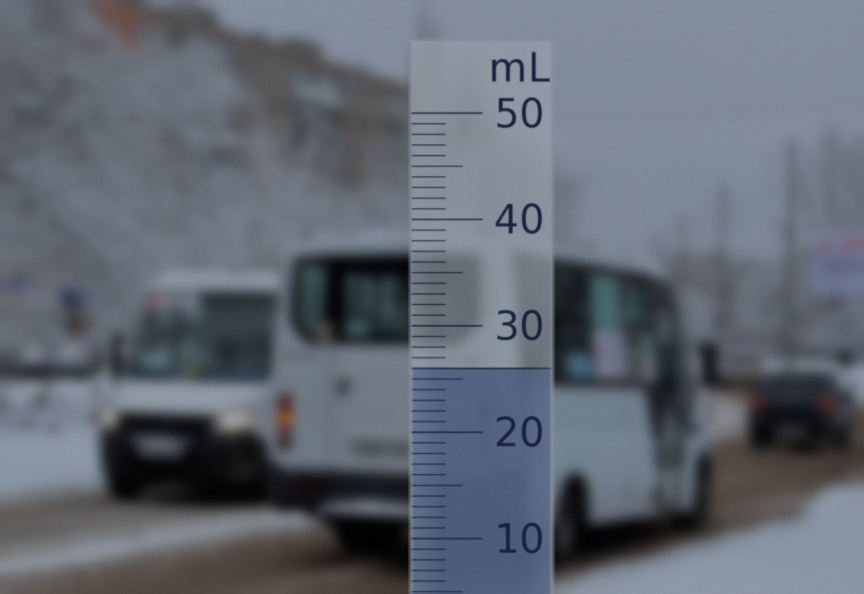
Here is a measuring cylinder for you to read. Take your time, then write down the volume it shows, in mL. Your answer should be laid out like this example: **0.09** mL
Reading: **26** mL
